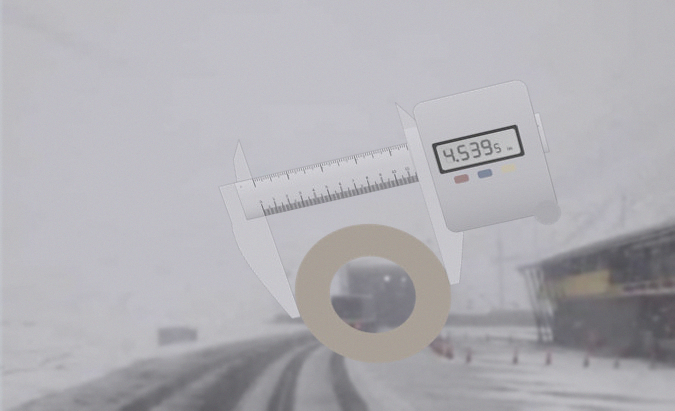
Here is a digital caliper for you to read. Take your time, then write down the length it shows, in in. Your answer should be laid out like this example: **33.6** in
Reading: **4.5395** in
